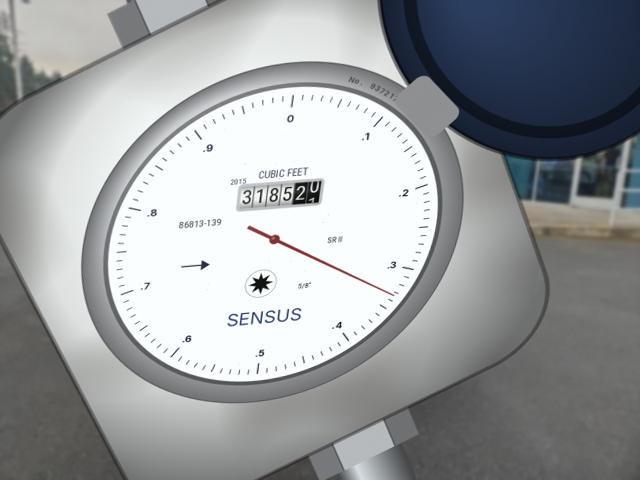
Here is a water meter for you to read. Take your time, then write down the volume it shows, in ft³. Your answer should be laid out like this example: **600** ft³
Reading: **318520.33** ft³
